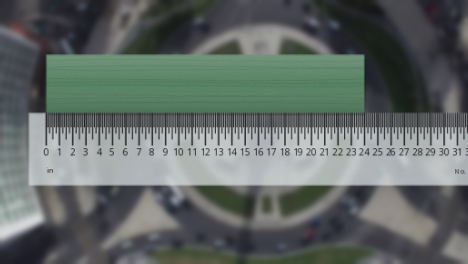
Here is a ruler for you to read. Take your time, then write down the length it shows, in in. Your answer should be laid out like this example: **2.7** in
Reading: **24** in
